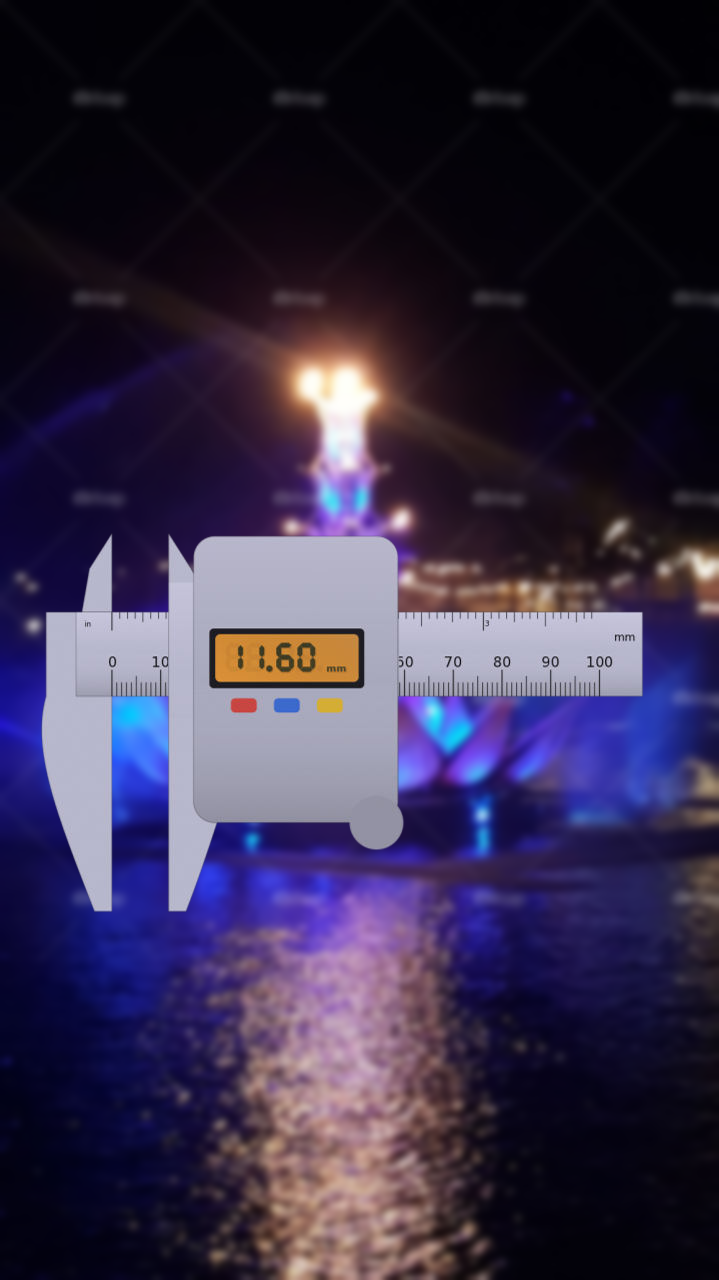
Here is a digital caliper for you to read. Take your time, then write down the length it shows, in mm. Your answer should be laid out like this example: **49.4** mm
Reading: **11.60** mm
